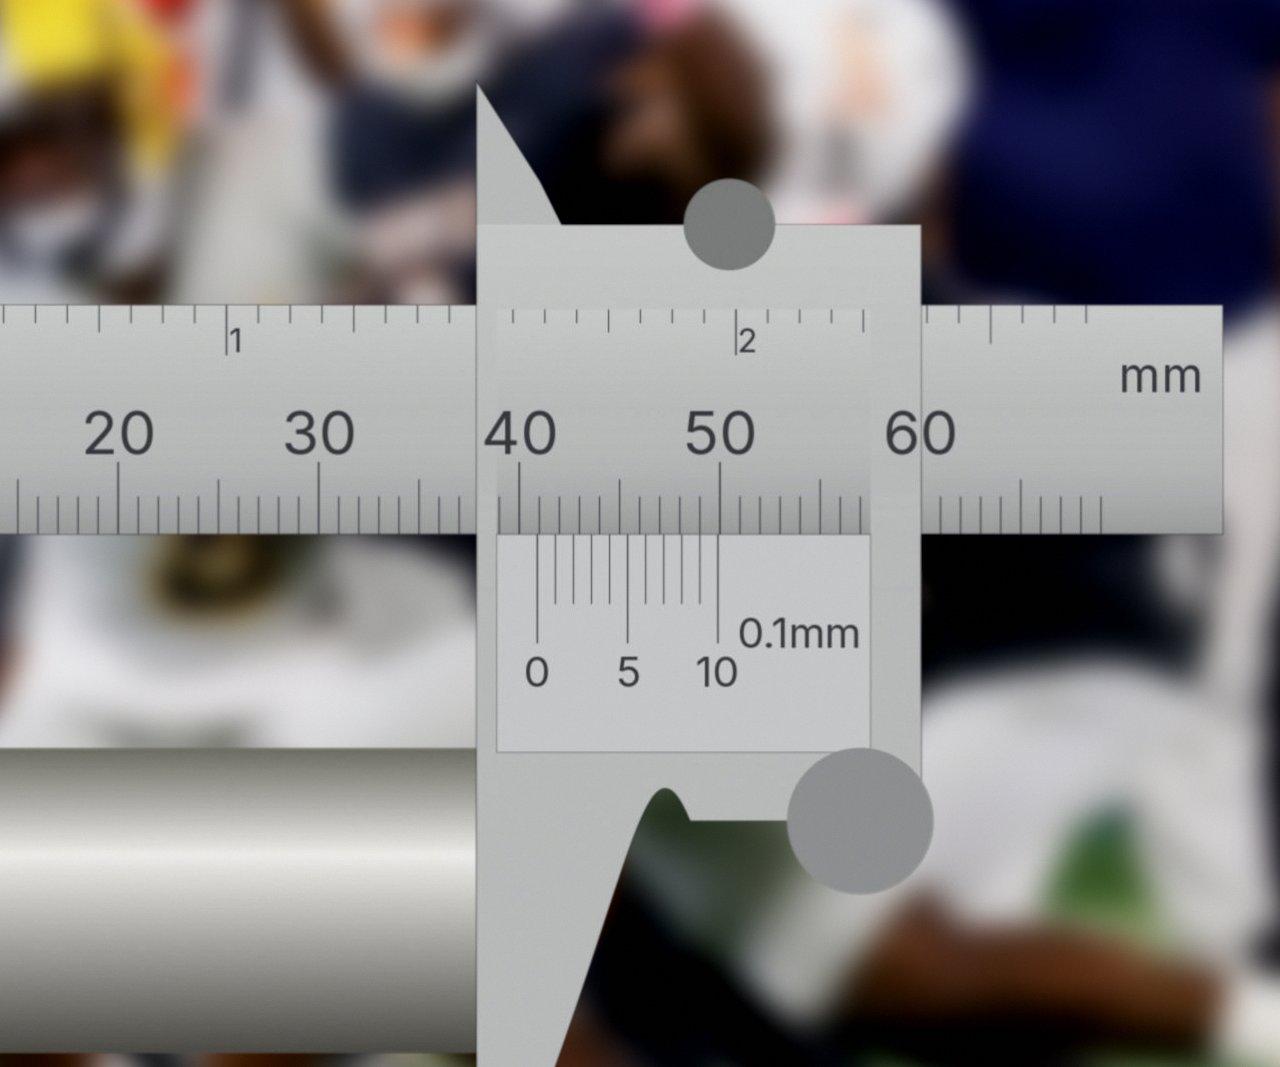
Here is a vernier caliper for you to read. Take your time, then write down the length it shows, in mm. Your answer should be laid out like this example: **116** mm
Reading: **40.9** mm
